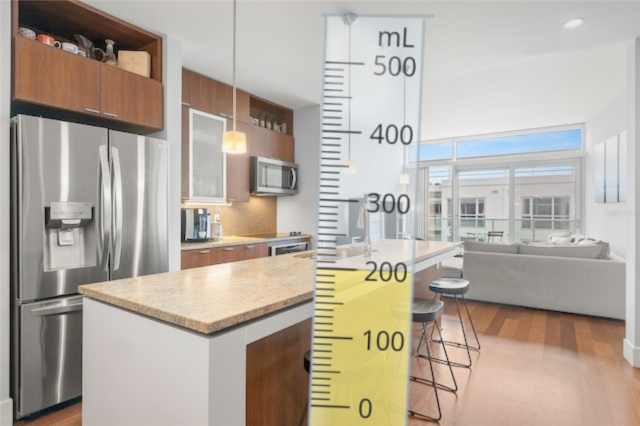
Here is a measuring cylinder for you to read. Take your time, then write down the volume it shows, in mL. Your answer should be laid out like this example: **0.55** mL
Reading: **200** mL
